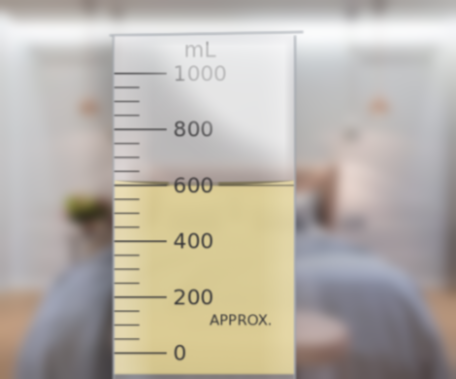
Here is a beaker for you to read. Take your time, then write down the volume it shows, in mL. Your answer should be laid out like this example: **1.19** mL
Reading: **600** mL
